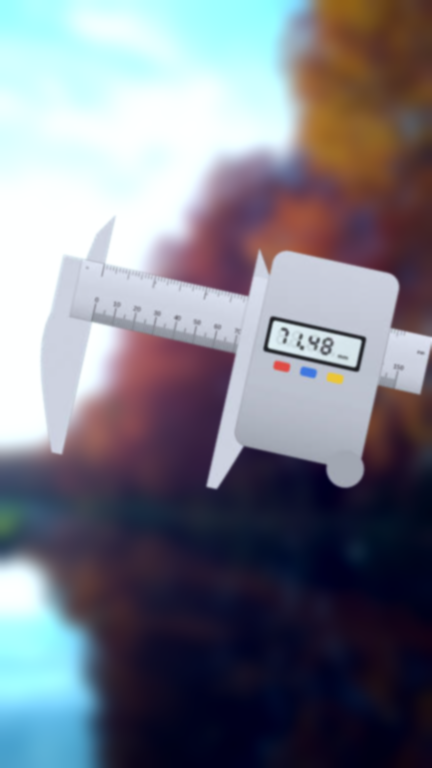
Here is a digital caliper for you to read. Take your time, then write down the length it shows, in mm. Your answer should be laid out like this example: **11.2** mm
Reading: **71.48** mm
